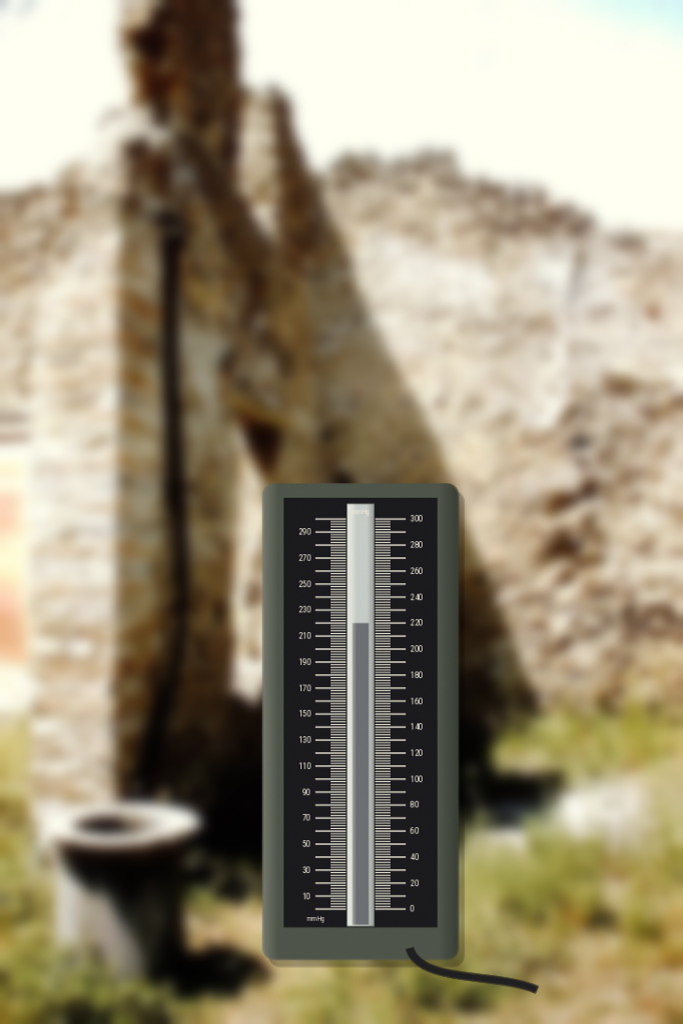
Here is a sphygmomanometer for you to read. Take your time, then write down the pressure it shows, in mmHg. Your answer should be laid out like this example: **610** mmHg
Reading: **220** mmHg
